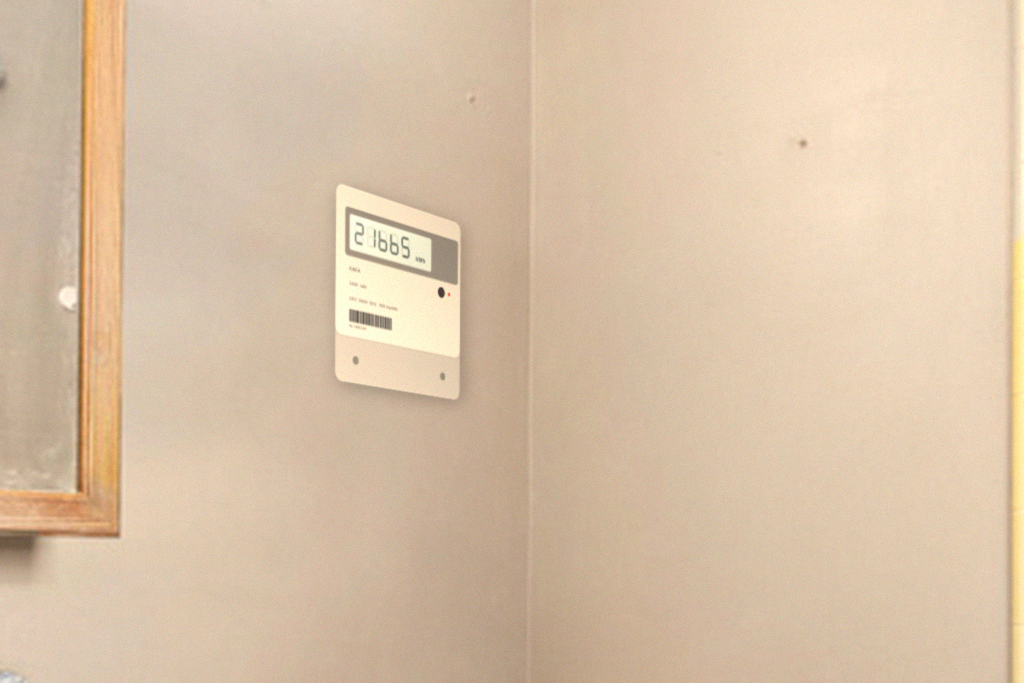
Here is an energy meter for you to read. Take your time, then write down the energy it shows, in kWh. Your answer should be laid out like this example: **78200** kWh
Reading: **21665** kWh
